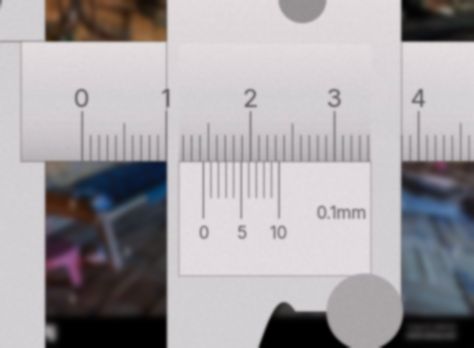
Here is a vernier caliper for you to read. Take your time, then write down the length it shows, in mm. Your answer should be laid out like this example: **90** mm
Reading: **14.4** mm
